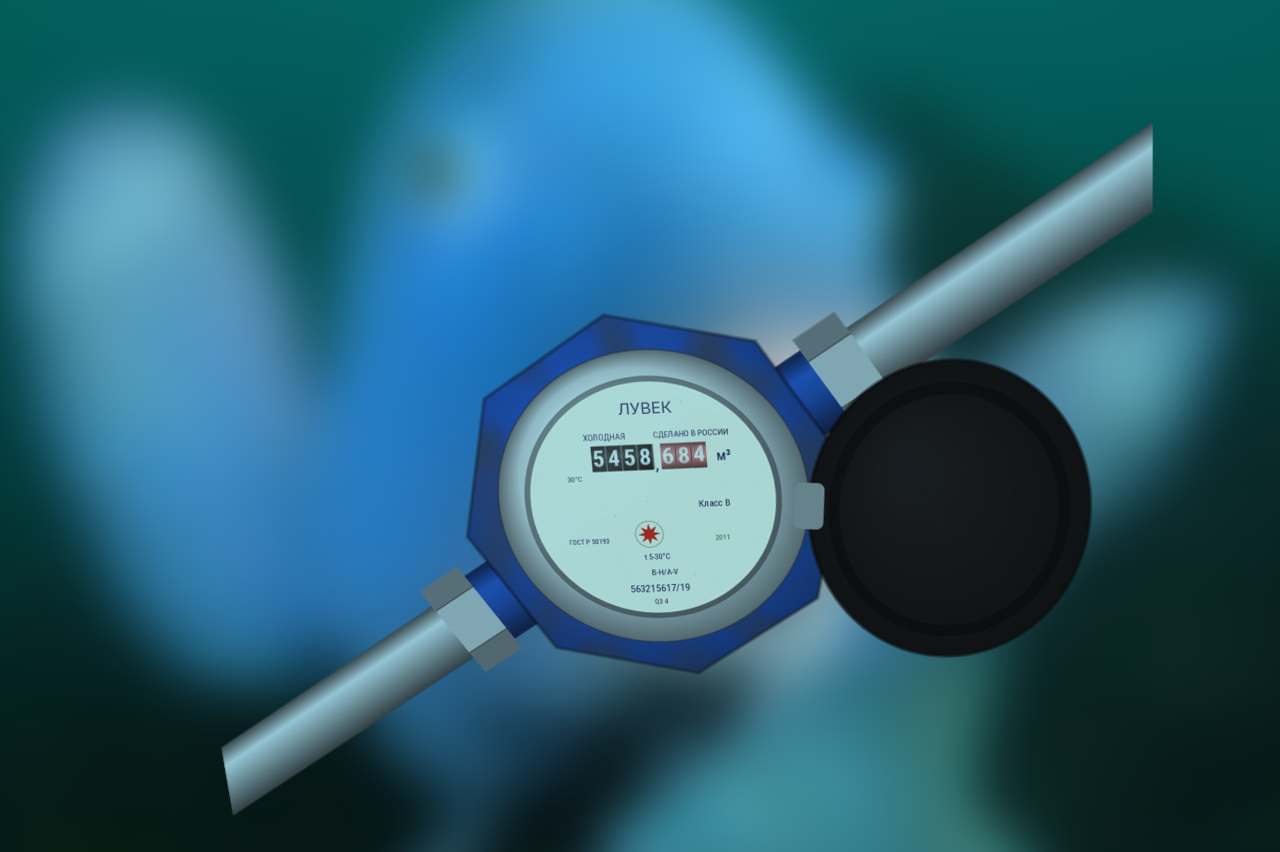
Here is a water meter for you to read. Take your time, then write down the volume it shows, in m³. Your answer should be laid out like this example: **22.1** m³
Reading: **5458.684** m³
